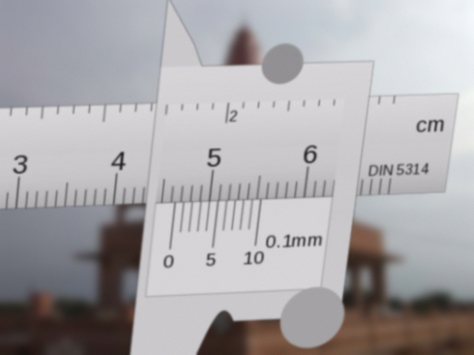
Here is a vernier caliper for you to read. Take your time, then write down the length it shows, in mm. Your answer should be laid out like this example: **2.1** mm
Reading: **46.4** mm
